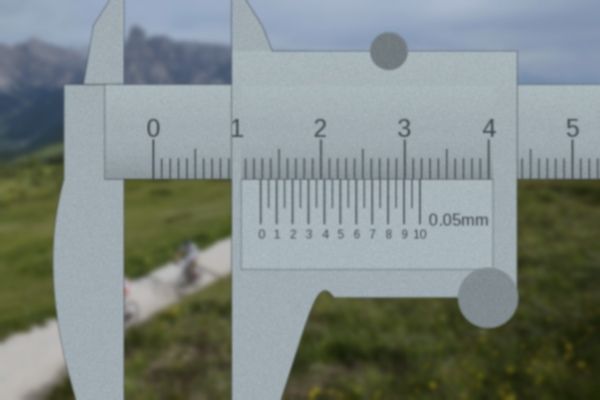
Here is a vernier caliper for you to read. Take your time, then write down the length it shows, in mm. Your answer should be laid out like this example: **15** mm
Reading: **12.8** mm
